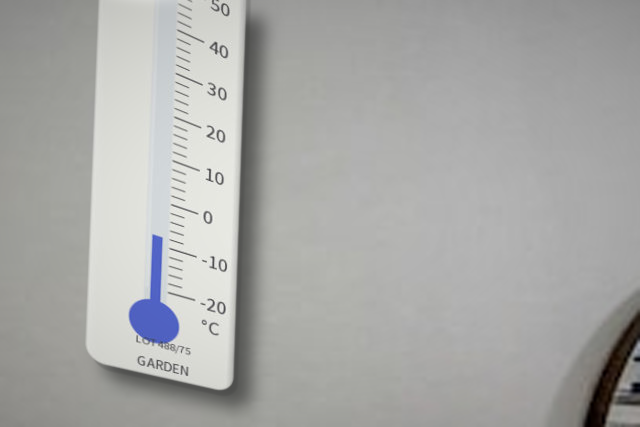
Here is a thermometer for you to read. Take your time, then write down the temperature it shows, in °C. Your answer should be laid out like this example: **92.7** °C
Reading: **-8** °C
